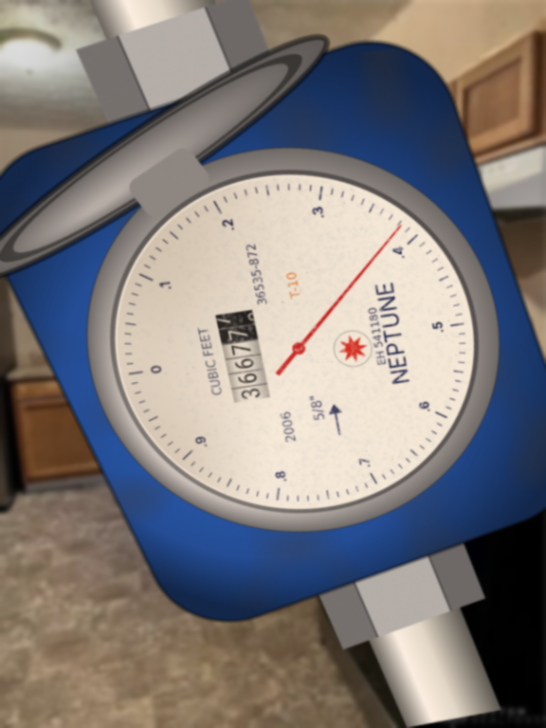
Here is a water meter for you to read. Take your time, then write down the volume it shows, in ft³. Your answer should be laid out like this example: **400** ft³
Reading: **366777.38** ft³
